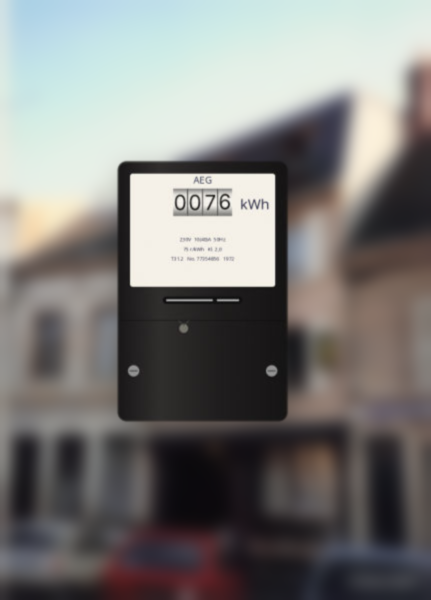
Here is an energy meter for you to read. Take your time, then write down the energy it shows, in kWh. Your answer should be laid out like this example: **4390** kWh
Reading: **76** kWh
